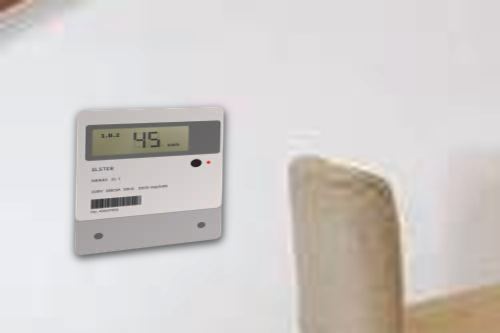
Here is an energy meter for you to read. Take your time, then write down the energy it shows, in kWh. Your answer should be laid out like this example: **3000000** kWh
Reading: **45** kWh
